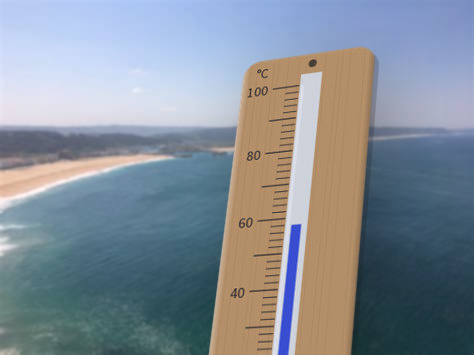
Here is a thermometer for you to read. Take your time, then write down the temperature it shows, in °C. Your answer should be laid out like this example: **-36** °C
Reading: **58** °C
